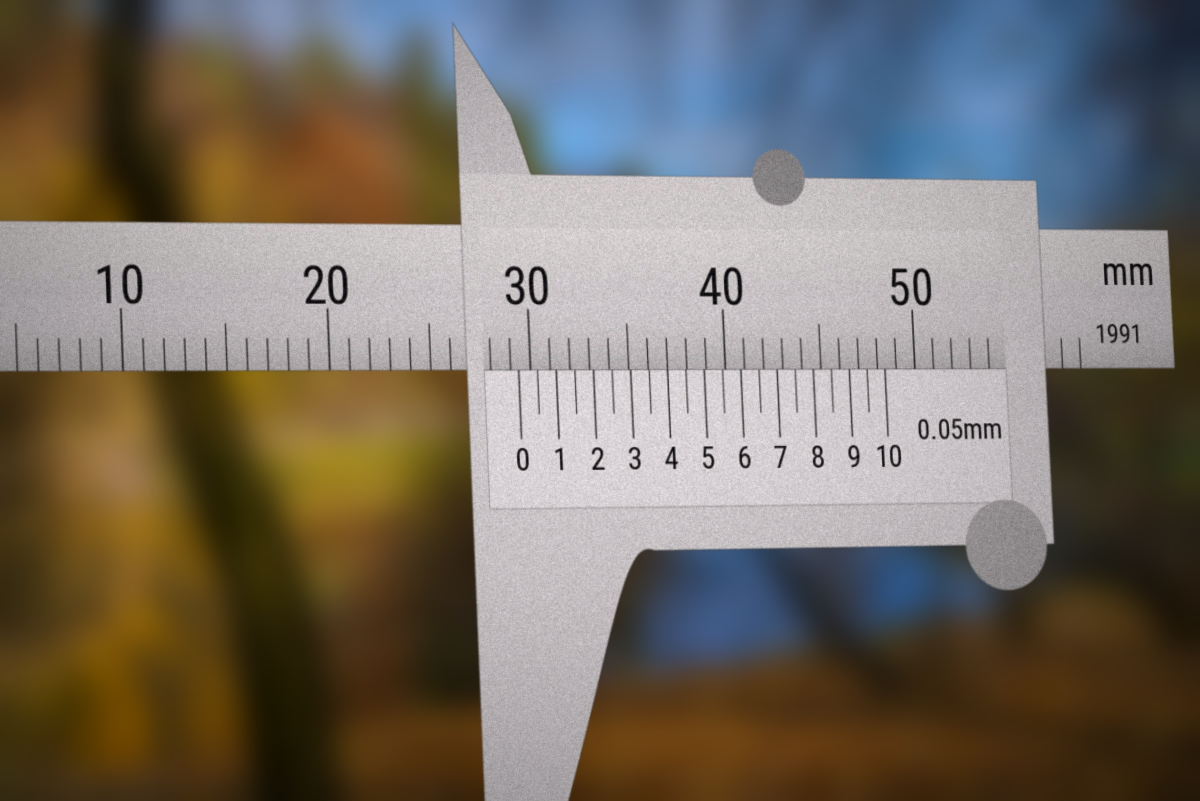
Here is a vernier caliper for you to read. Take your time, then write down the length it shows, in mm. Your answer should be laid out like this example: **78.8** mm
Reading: **29.4** mm
